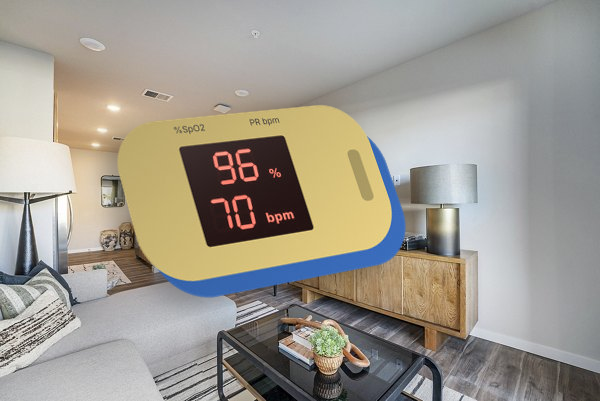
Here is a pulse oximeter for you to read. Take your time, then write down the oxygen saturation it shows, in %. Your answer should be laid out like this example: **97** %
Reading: **96** %
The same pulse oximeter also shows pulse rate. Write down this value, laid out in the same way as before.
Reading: **70** bpm
